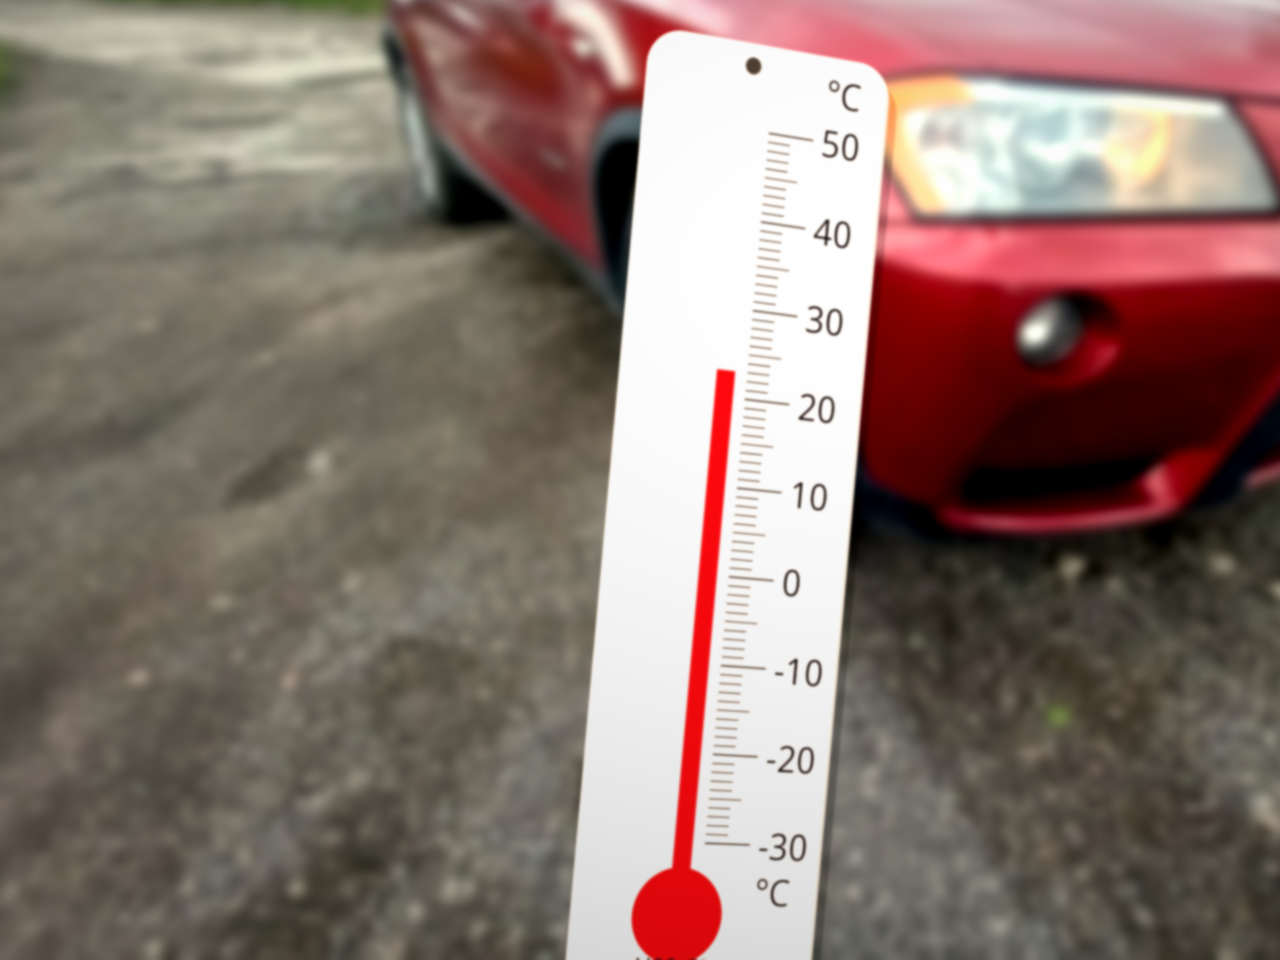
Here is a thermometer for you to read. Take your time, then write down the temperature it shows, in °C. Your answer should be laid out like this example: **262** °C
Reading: **23** °C
